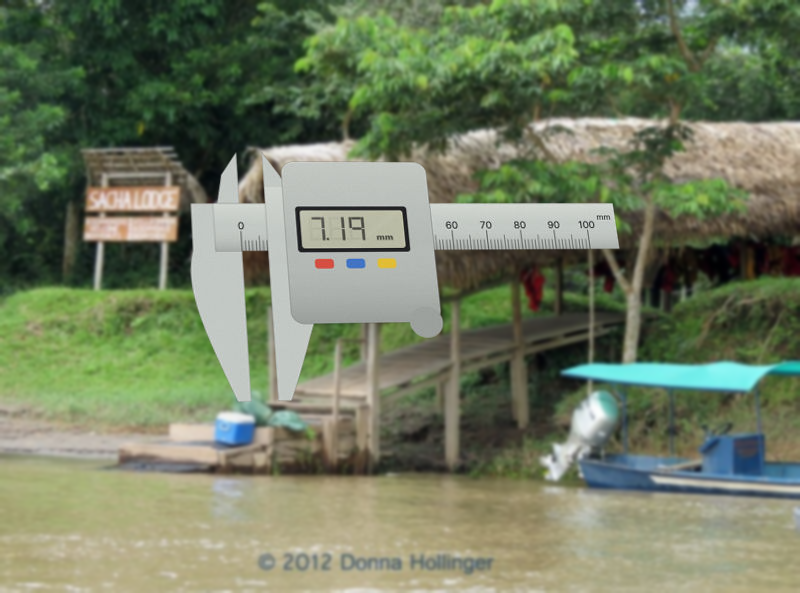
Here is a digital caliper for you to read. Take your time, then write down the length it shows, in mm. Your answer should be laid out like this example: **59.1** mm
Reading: **7.19** mm
